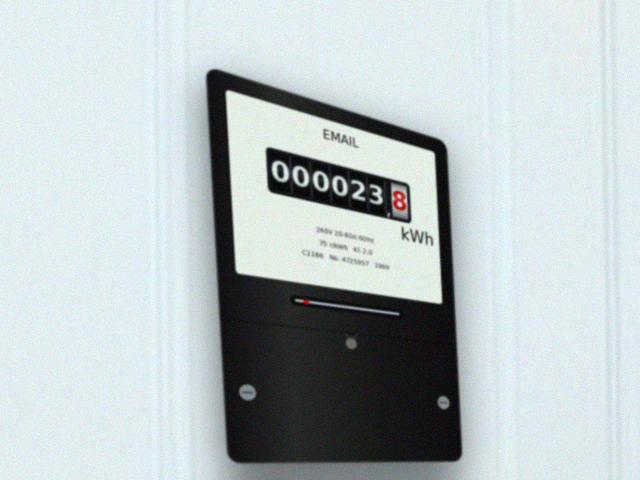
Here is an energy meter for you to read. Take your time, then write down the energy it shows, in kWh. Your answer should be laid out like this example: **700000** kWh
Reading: **23.8** kWh
